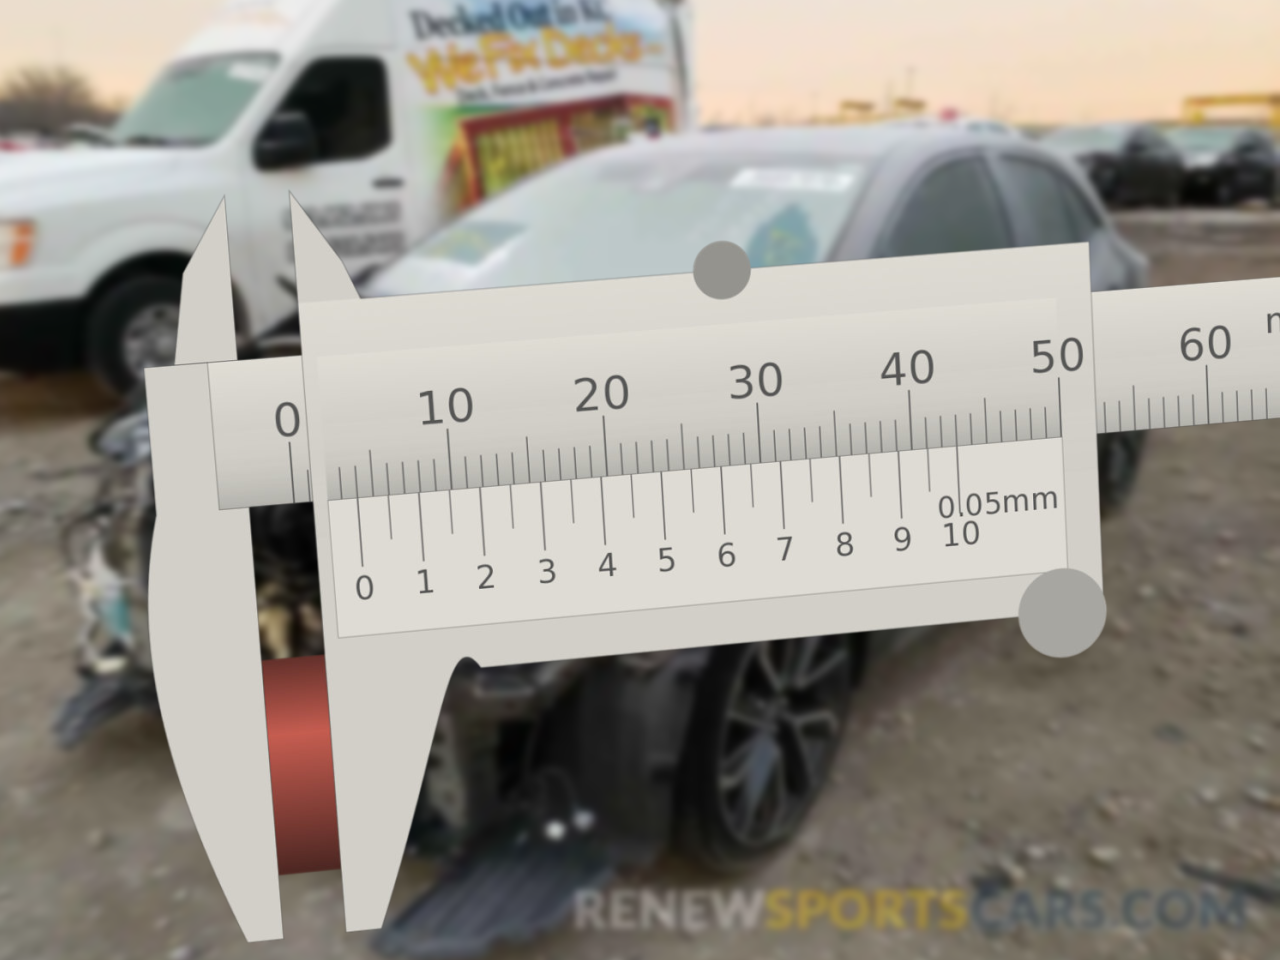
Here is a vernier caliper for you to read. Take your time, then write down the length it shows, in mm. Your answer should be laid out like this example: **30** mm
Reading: **4.0** mm
